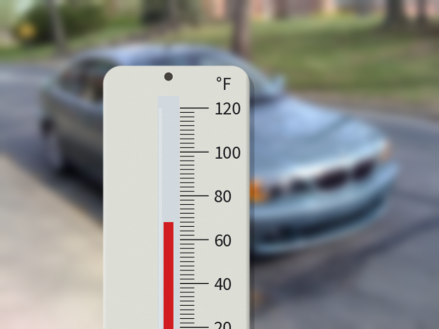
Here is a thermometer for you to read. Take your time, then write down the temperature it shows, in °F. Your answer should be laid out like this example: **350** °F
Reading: **68** °F
